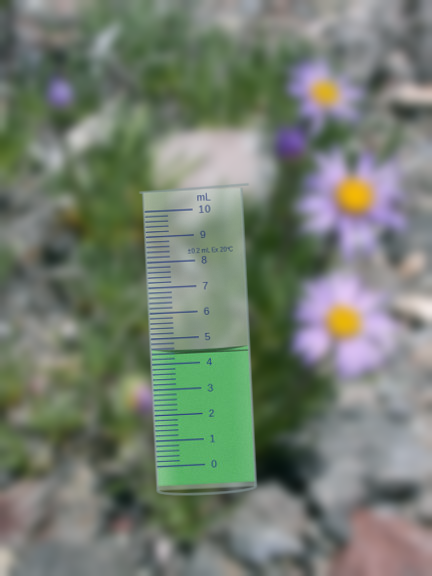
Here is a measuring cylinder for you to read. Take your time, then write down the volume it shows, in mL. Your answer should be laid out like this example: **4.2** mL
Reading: **4.4** mL
